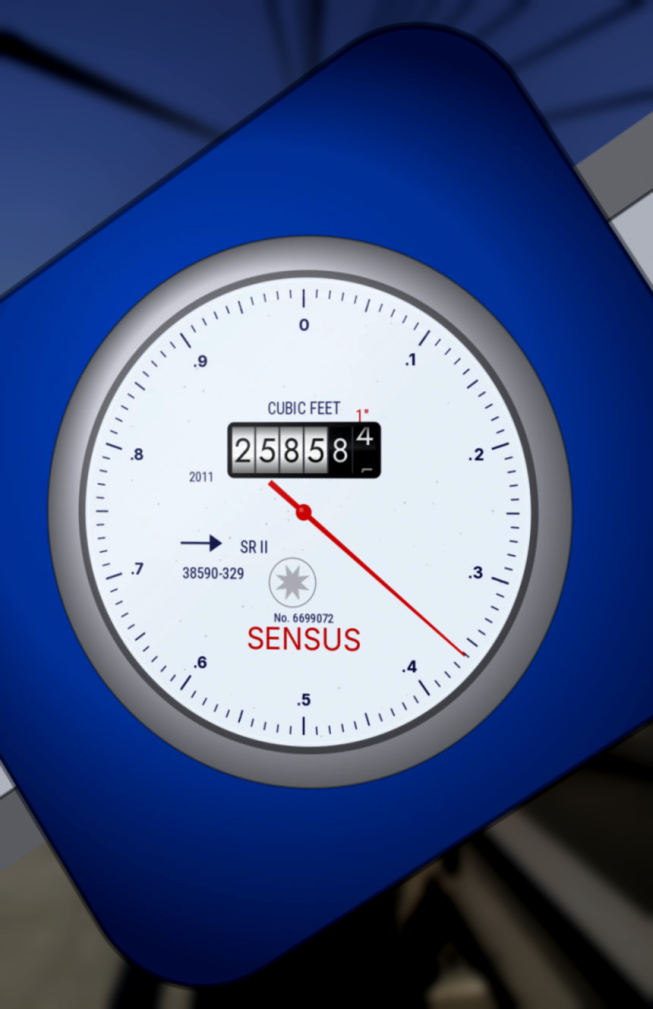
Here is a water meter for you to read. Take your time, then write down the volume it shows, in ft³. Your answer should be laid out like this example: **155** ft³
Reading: **258584.36** ft³
